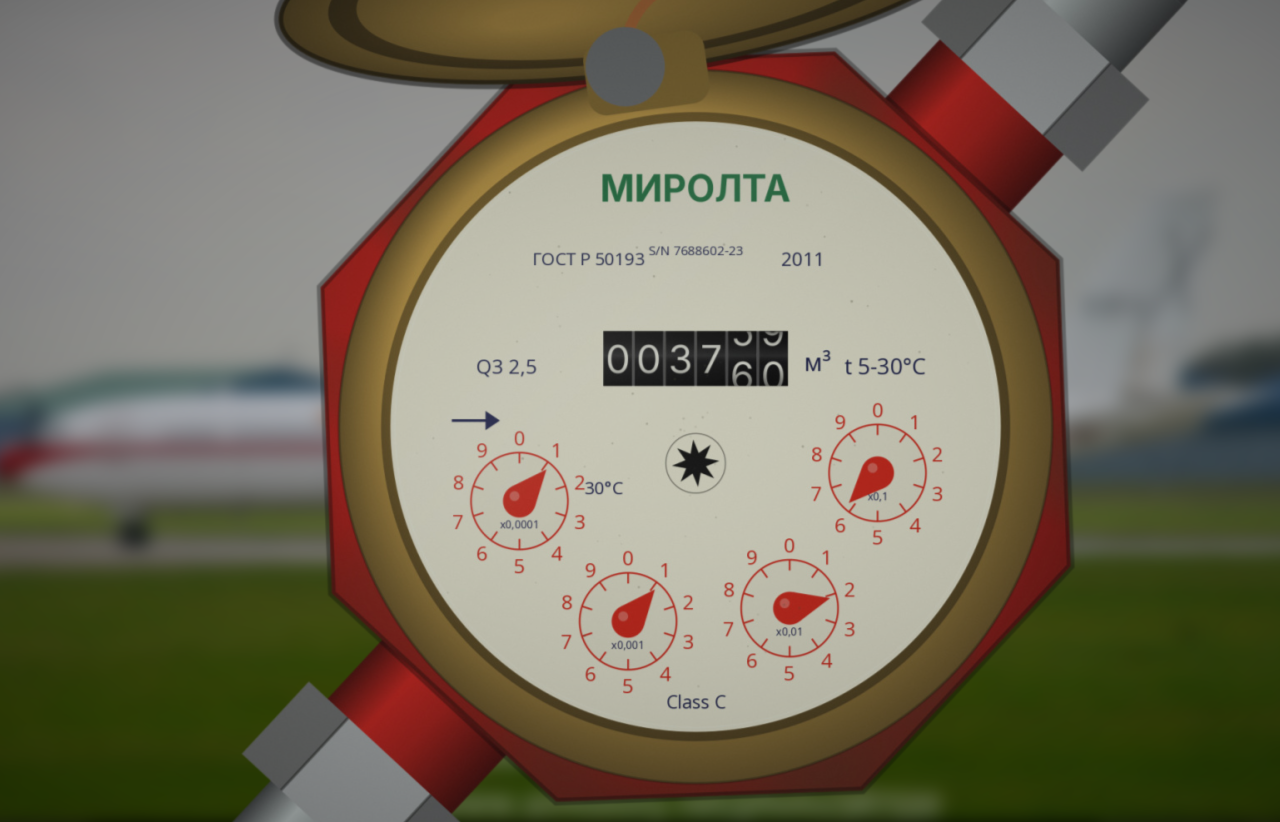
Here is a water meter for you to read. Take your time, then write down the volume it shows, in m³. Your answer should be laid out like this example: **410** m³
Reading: **3759.6211** m³
